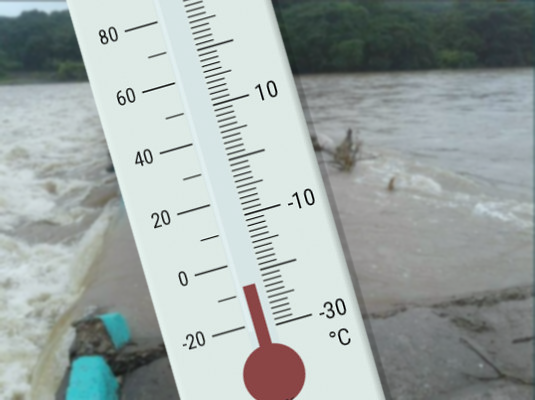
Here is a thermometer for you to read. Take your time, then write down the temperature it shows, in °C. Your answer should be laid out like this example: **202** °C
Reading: **-22** °C
